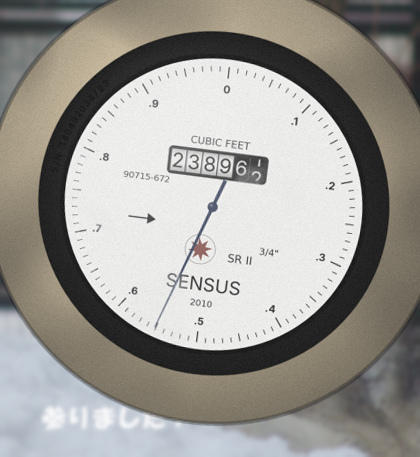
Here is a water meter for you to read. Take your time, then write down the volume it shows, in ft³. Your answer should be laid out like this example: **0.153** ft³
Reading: **238961.55** ft³
